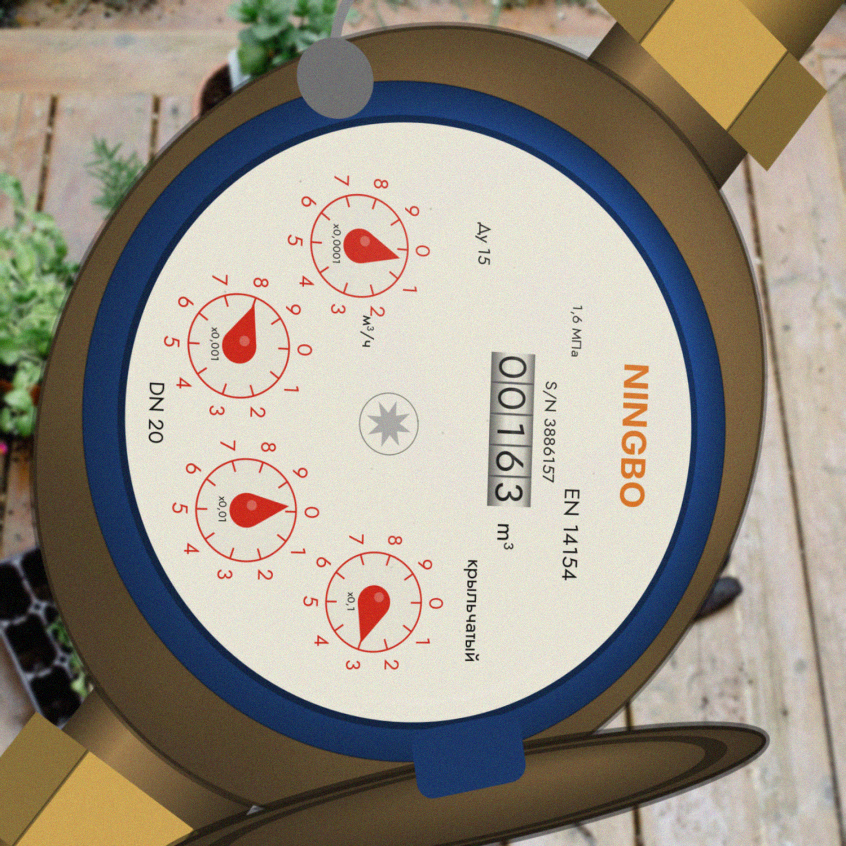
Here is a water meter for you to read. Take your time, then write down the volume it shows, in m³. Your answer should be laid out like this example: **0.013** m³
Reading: **163.2980** m³
